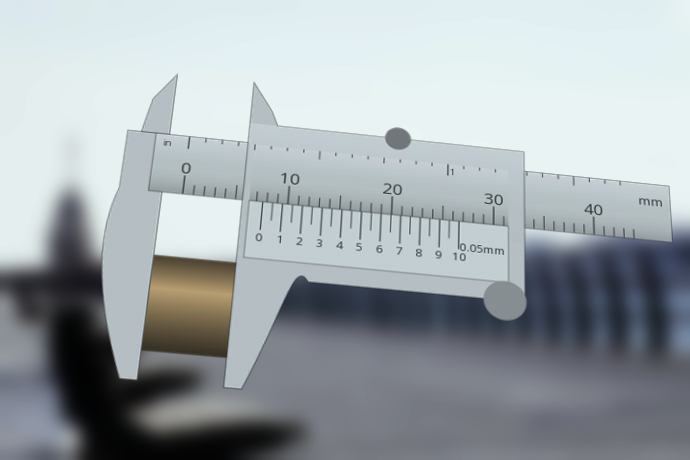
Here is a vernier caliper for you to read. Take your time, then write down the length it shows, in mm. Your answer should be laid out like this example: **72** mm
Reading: **7.6** mm
